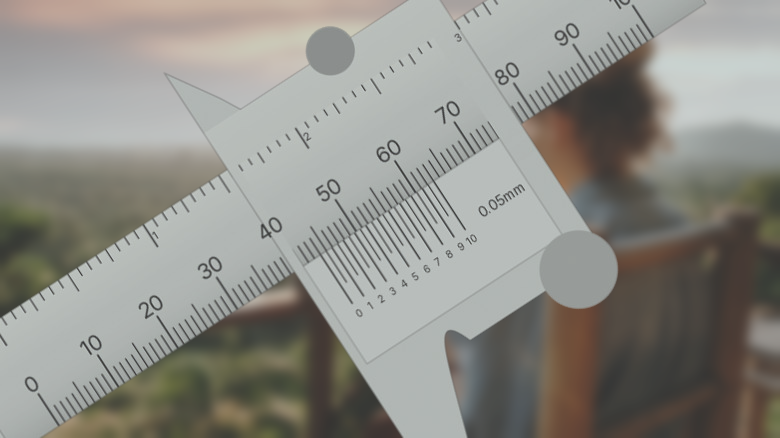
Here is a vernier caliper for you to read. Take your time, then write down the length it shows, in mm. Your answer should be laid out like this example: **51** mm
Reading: **44.0** mm
